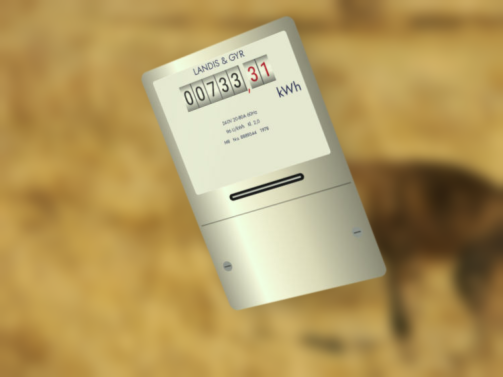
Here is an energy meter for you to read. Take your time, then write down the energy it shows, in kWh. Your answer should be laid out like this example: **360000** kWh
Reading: **733.31** kWh
